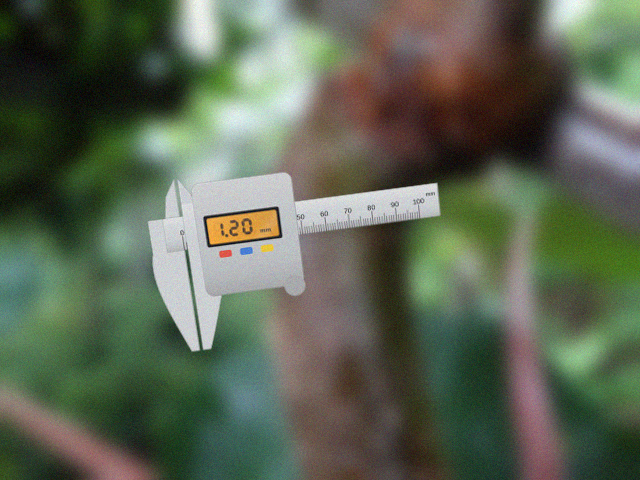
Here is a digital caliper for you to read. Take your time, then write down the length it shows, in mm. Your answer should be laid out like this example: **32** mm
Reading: **1.20** mm
